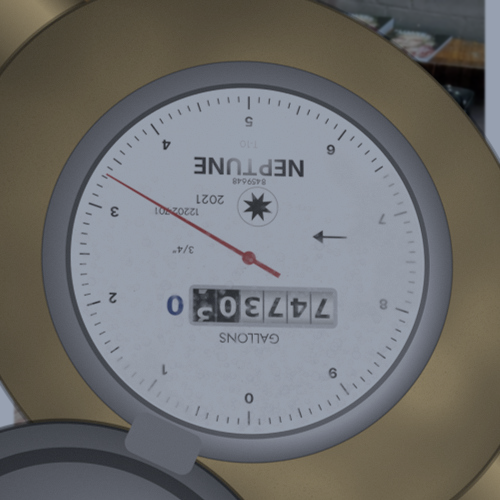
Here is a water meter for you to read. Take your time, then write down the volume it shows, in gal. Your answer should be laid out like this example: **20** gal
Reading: **7473033.3** gal
